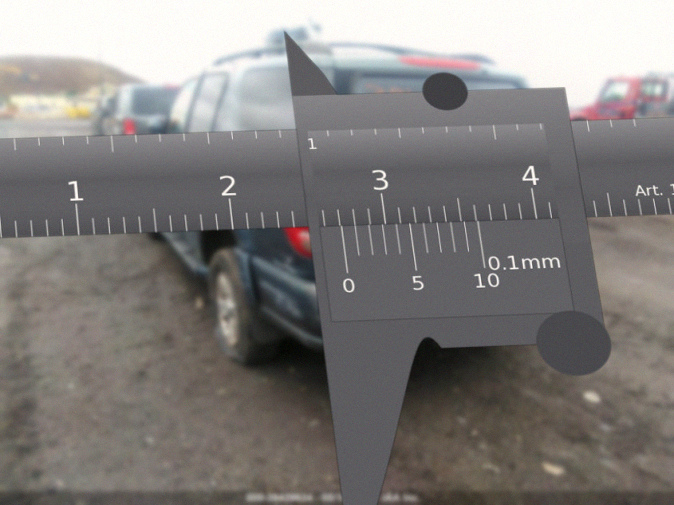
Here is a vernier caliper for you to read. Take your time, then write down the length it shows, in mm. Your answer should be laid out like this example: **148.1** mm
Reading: **27.1** mm
